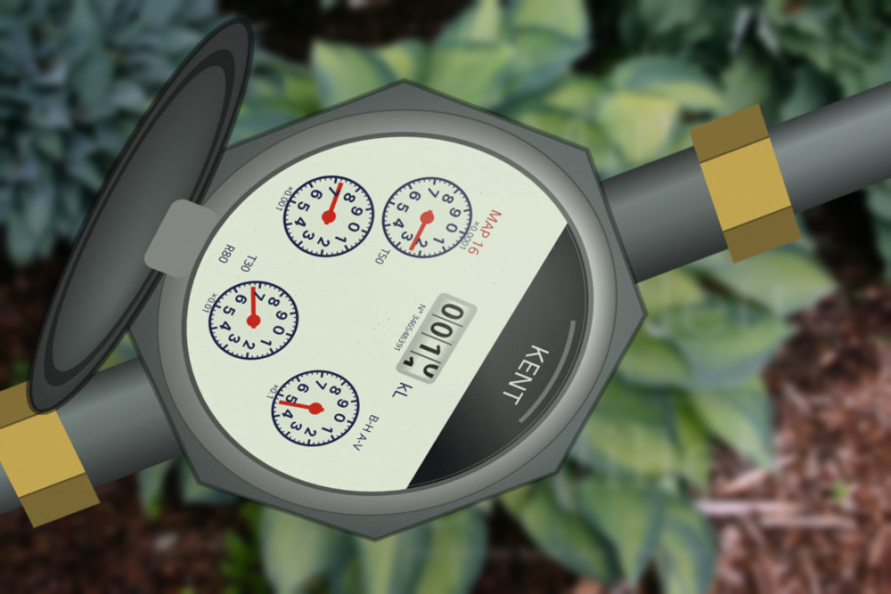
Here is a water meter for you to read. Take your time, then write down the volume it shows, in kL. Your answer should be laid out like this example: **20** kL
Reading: **10.4672** kL
